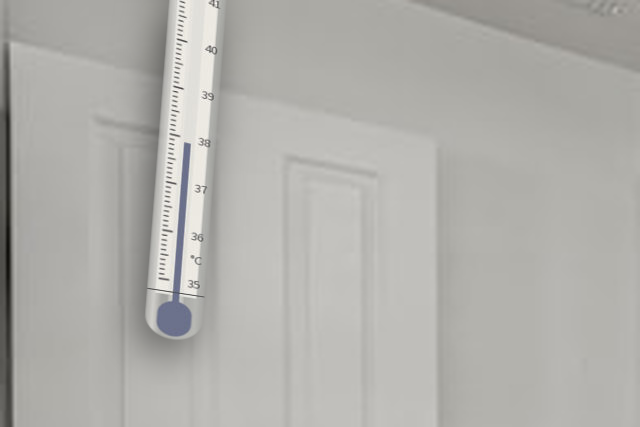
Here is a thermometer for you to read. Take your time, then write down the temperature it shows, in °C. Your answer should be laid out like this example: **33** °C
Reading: **37.9** °C
